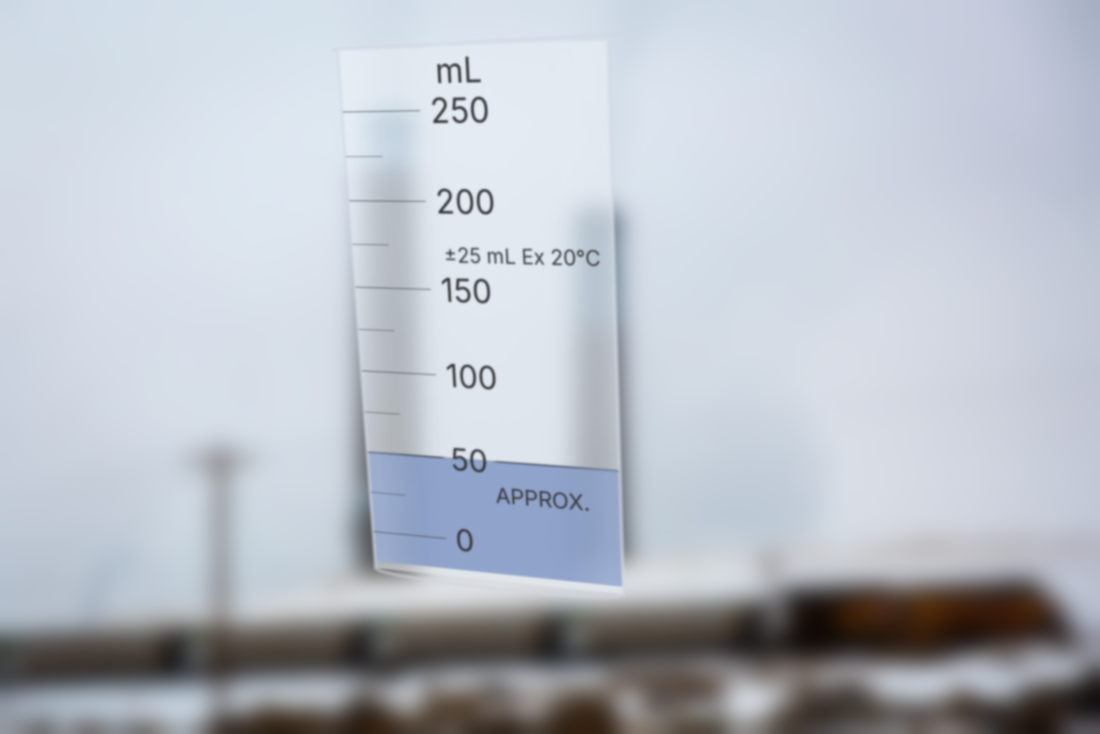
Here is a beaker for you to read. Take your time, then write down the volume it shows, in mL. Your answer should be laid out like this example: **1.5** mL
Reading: **50** mL
